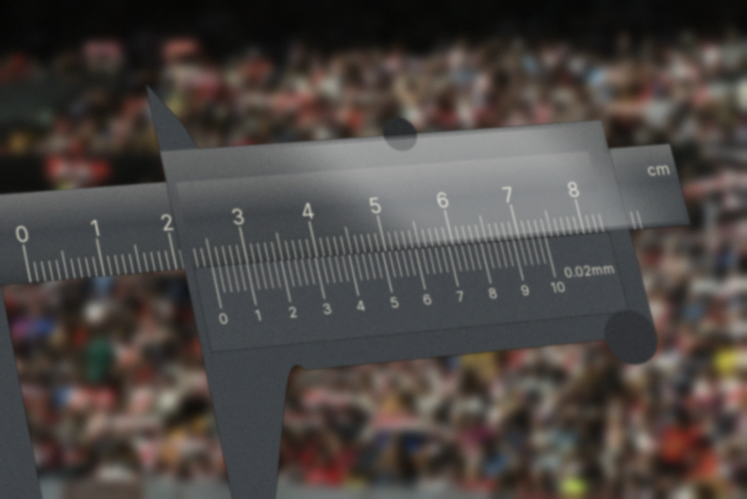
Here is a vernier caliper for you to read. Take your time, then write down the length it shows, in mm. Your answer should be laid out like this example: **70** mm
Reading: **25.0** mm
